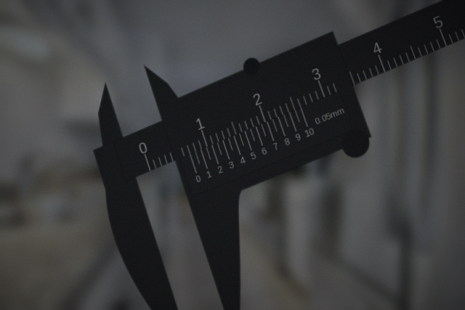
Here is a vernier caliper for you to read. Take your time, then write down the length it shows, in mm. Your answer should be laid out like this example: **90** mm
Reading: **7.0** mm
